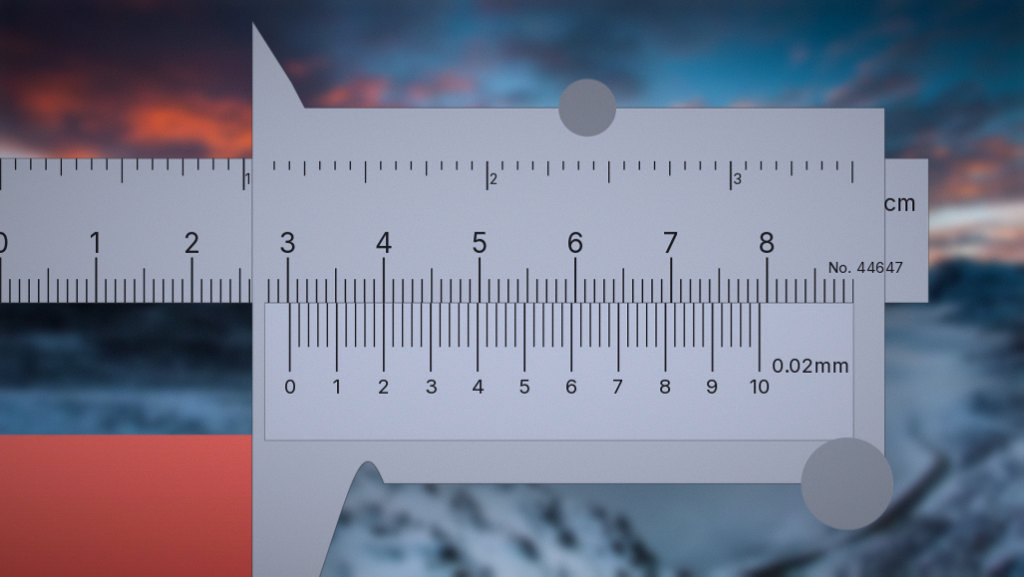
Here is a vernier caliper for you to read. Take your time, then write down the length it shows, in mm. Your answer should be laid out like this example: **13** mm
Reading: **30.2** mm
